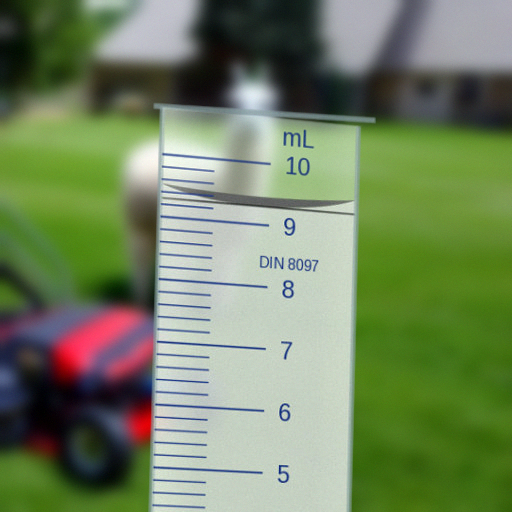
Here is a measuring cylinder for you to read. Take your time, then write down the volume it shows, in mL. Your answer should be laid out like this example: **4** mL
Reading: **9.3** mL
